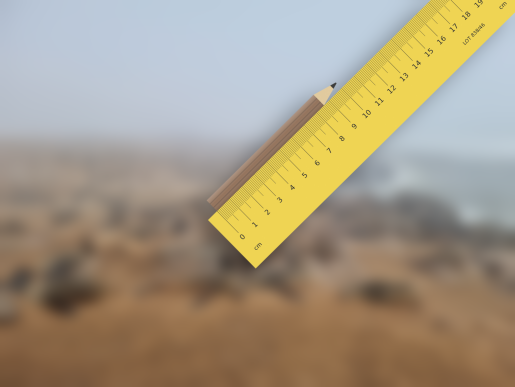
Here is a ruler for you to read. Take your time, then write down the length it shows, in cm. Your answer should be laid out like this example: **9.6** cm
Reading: **10** cm
